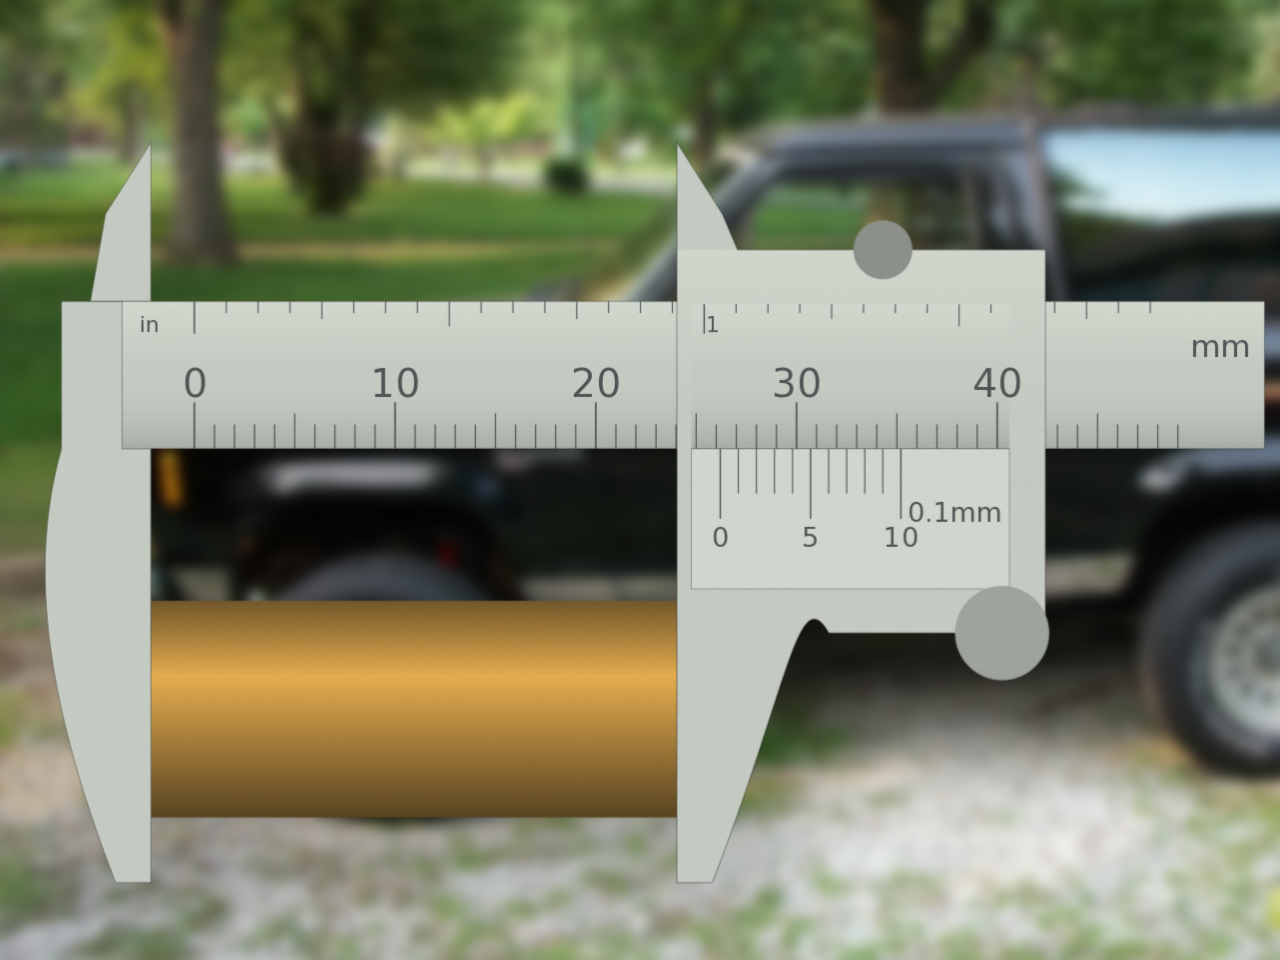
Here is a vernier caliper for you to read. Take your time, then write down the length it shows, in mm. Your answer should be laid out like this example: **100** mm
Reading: **26.2** mm
